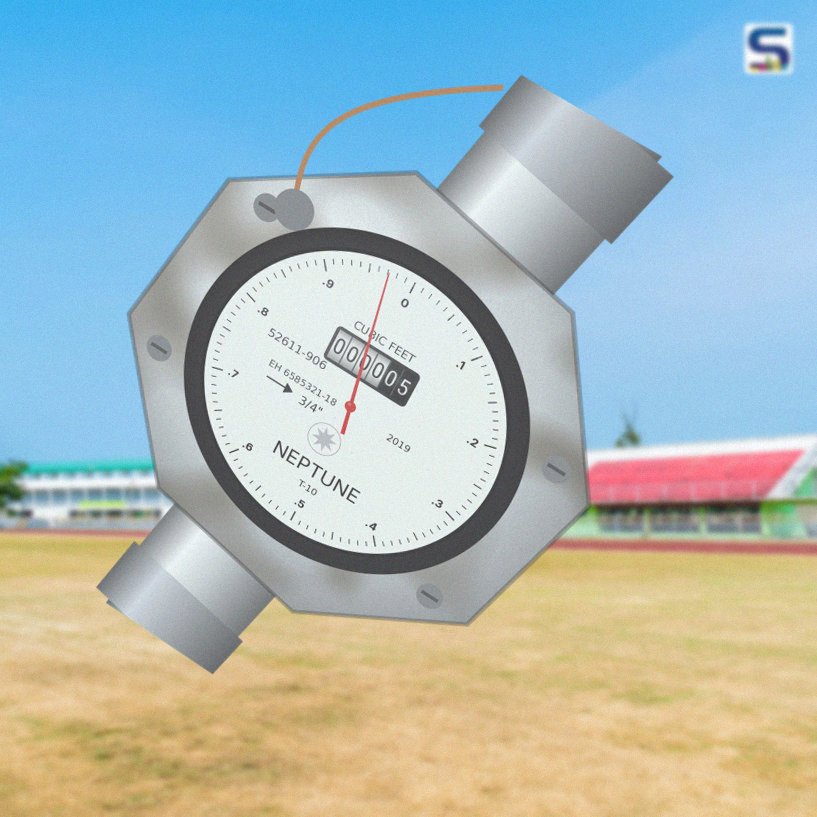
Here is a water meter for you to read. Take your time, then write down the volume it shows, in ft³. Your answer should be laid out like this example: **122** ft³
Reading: **4.97** ft³
